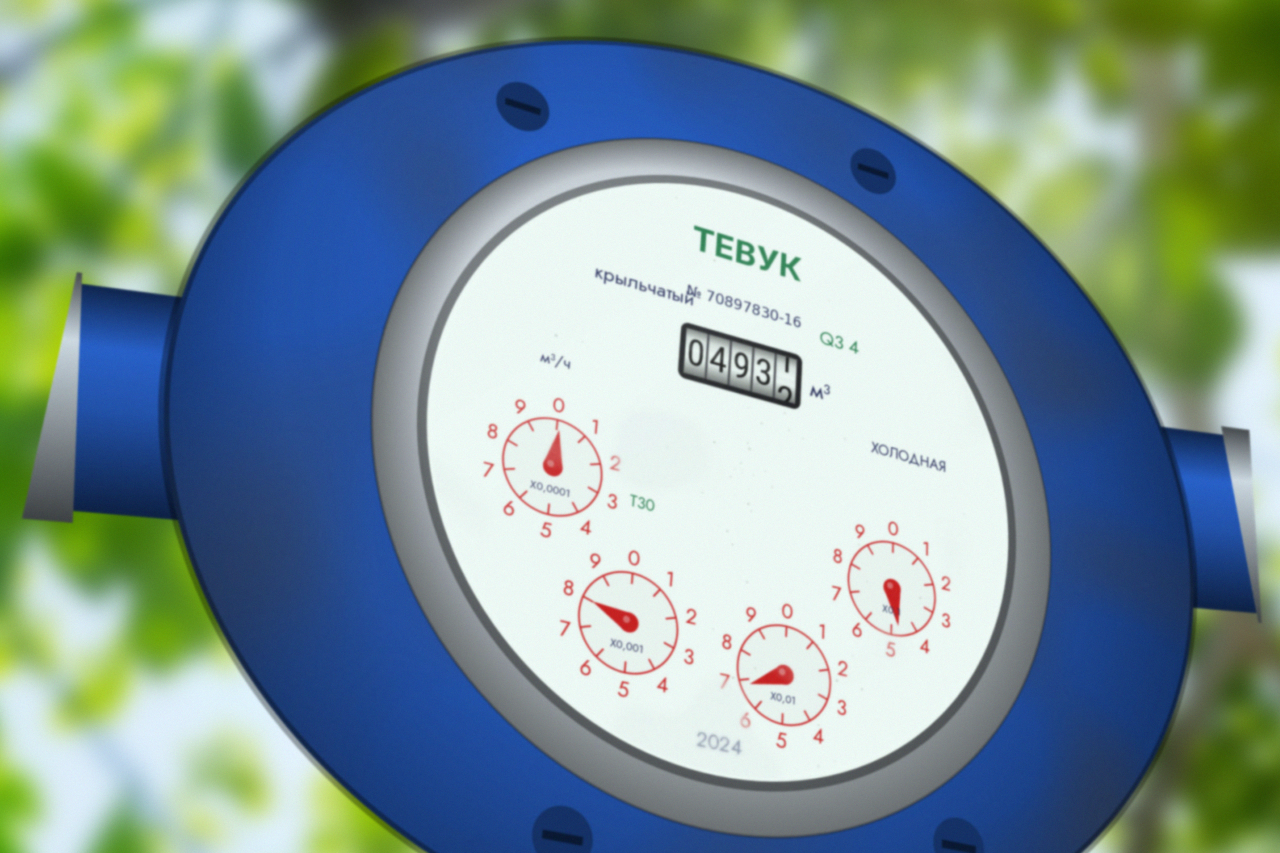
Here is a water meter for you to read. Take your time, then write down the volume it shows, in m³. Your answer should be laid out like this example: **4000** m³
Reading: **4931.4680** m³
